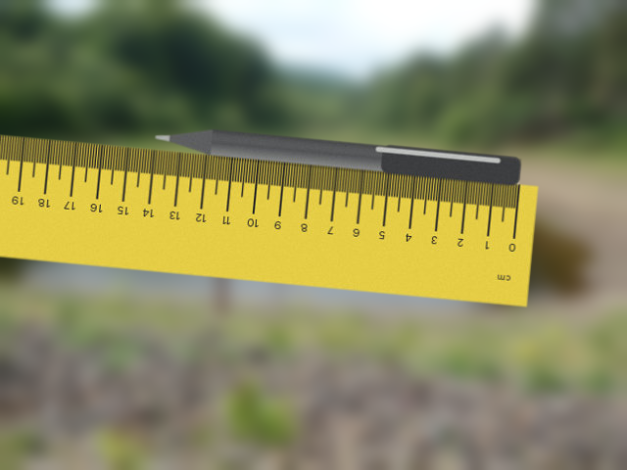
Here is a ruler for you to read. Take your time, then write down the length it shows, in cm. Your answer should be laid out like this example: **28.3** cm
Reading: **14** cm
